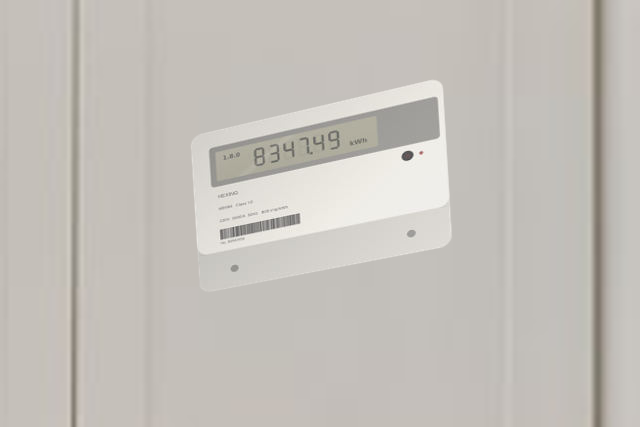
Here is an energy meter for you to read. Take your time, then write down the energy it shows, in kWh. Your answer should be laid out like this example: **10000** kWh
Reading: **8347.49** kWh
